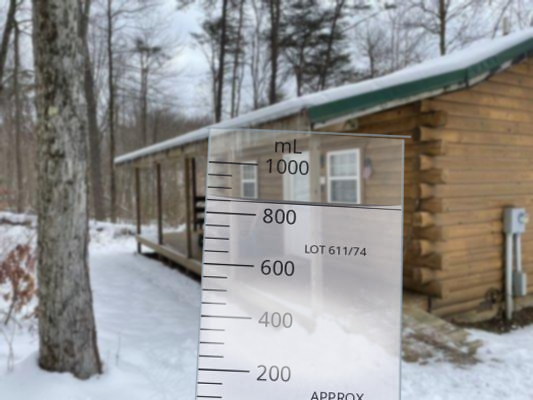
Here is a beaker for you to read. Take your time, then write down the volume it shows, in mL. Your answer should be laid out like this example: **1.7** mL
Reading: **850** mL
